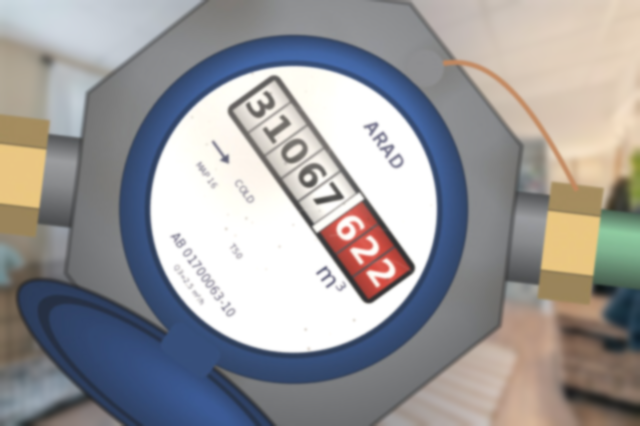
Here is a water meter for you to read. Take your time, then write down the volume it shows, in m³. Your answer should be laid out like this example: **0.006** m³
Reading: **31067.622** m³
